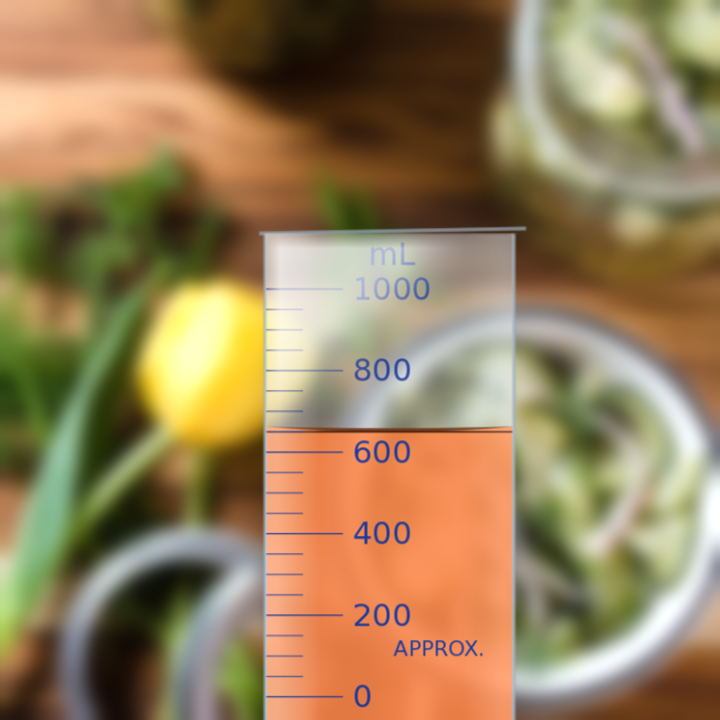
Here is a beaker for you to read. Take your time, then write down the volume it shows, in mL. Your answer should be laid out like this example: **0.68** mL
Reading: **650** mL
